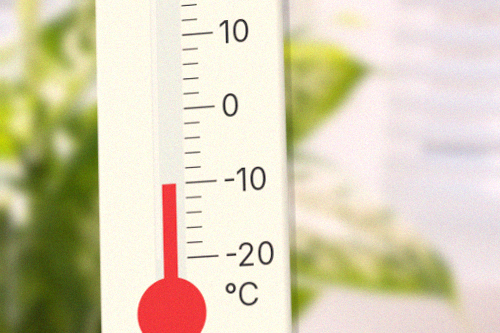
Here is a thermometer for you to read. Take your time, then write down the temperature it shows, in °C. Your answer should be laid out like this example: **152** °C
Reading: **-10** °C
